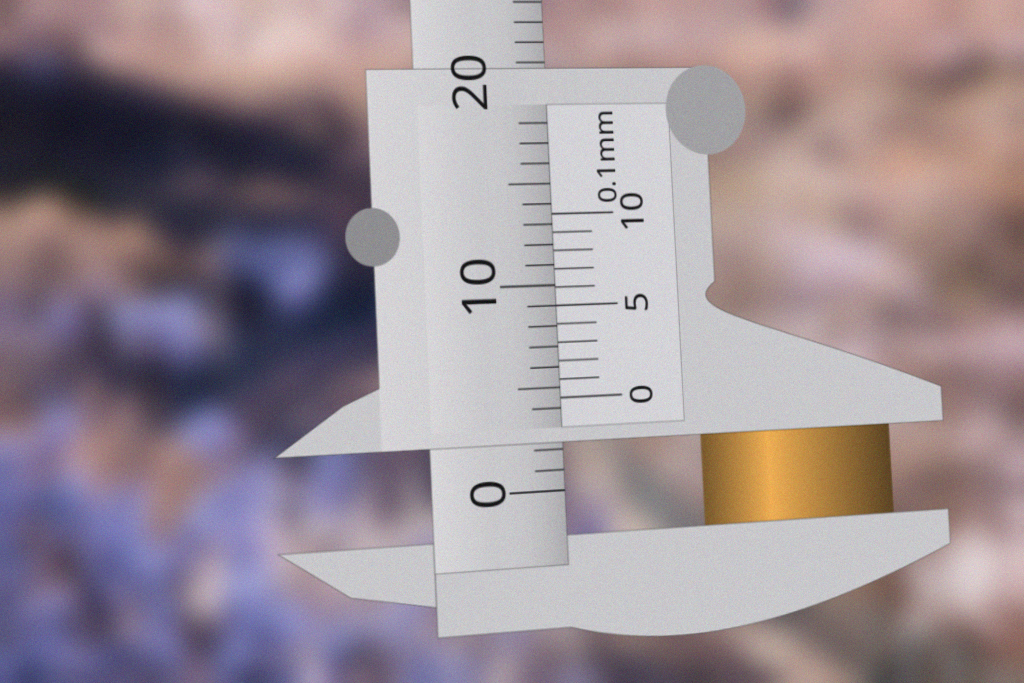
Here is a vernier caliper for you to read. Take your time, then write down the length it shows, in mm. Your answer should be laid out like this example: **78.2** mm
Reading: **4.5** mm
